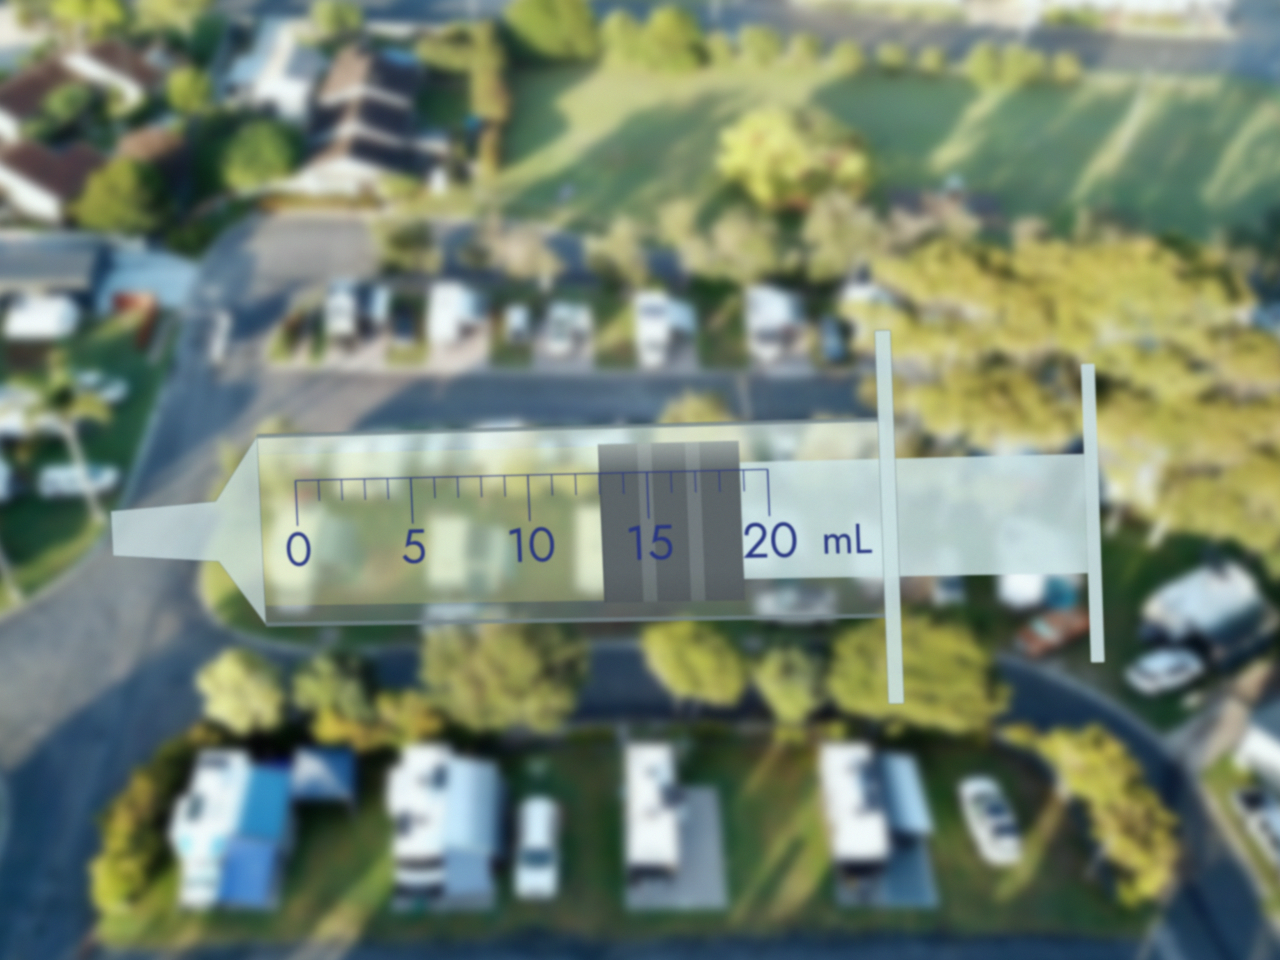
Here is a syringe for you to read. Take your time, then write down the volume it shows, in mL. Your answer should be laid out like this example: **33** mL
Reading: **13** mL
